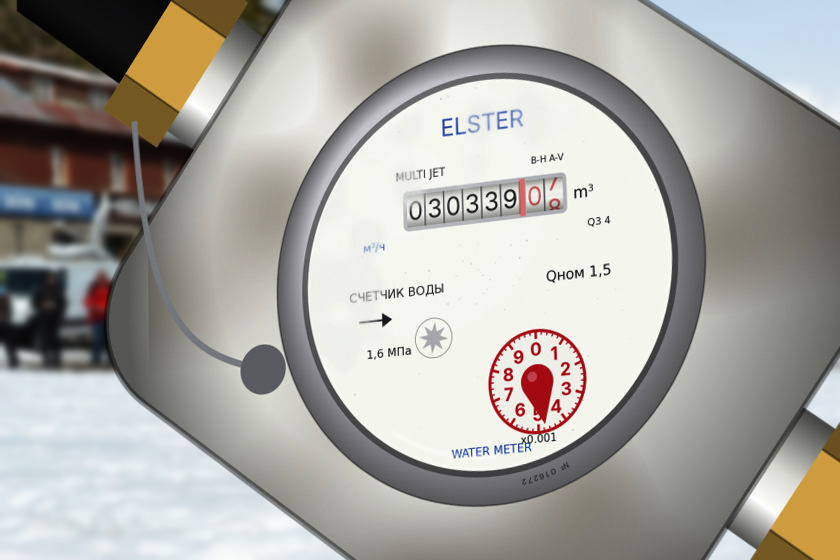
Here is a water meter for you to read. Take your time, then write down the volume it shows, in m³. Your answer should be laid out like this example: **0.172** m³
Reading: **30339.074** m³
